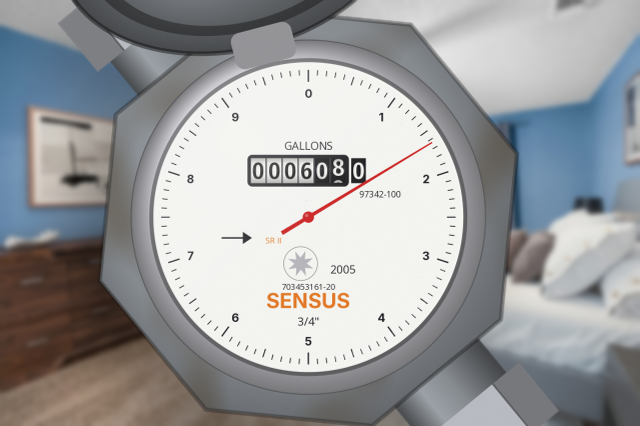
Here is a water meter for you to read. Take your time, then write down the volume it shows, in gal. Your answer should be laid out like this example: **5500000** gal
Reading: **6081.6** gal
